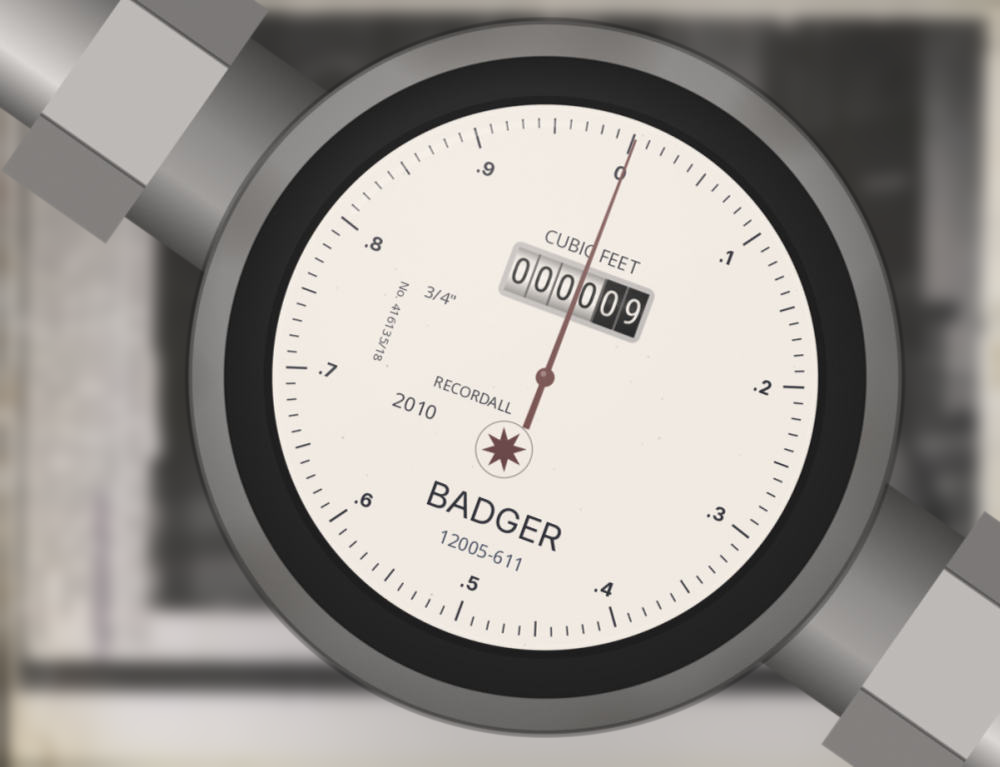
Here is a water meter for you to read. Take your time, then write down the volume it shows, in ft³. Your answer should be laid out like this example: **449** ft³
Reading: **9.00** ft³
